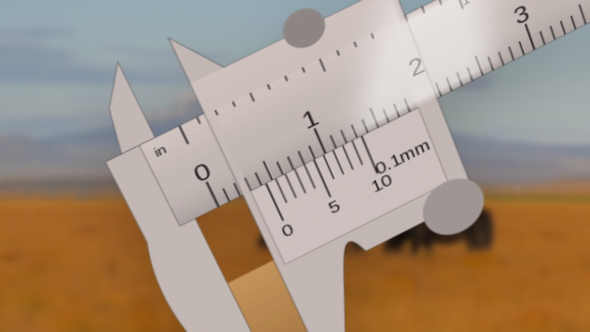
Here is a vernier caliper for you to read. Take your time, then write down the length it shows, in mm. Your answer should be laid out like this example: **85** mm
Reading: **4.4** mm
